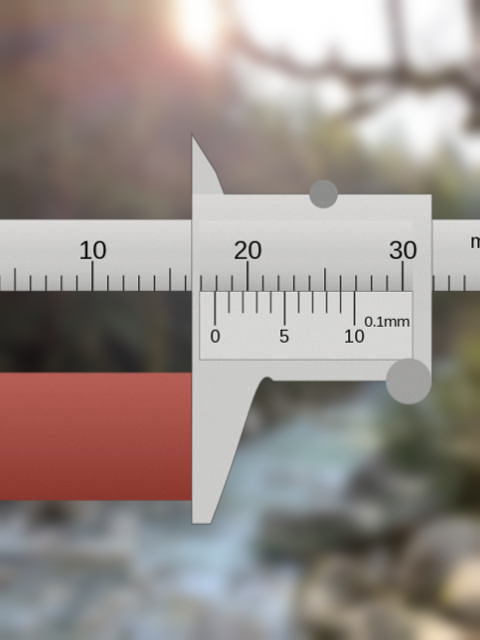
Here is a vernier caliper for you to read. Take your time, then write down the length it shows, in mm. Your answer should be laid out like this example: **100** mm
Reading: **17.9** mm
